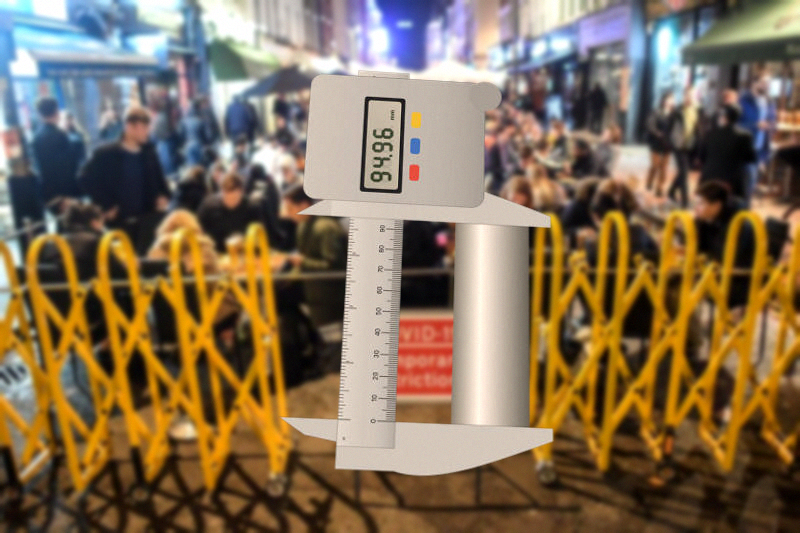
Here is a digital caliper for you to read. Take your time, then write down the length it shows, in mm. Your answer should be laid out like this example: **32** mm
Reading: **94.96** mm
